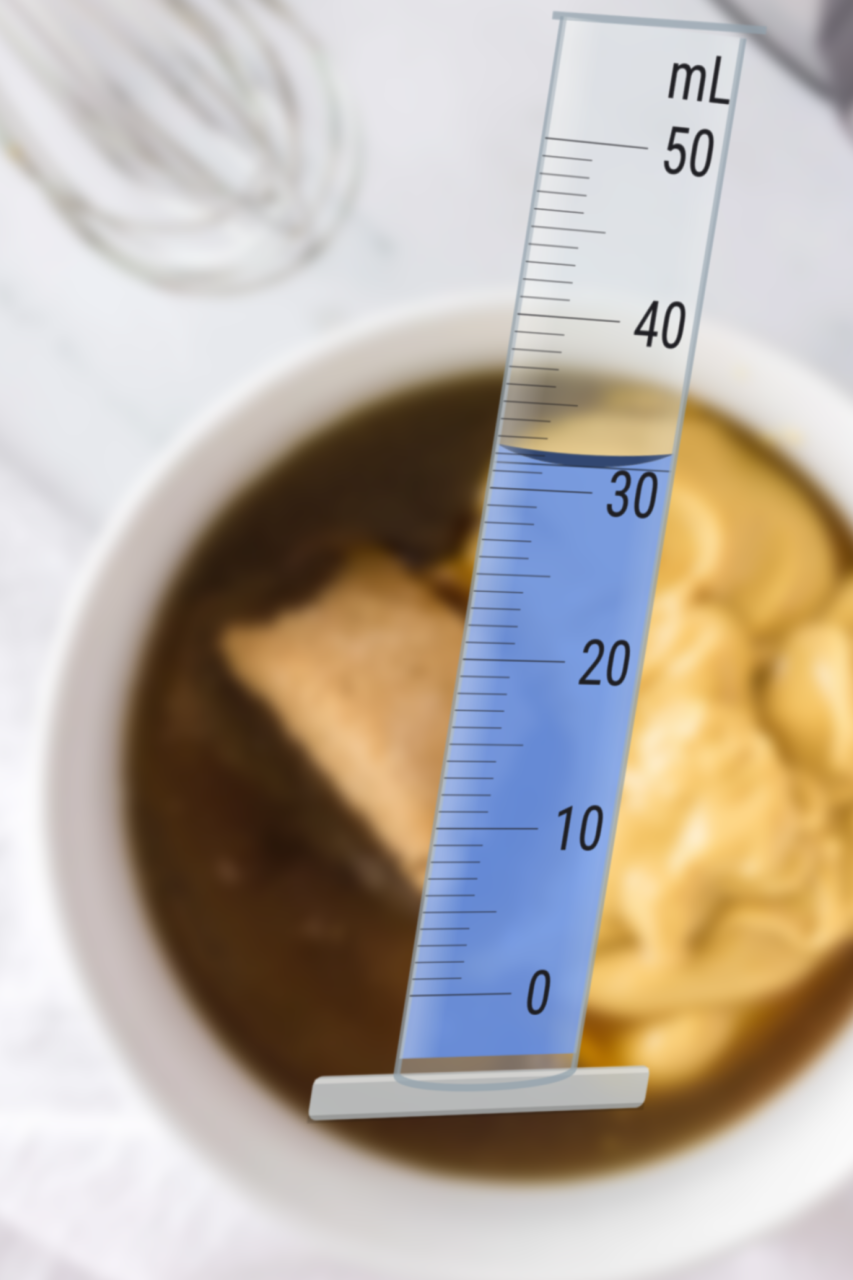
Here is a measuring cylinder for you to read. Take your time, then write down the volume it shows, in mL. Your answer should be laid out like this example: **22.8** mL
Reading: **31.5** mL
